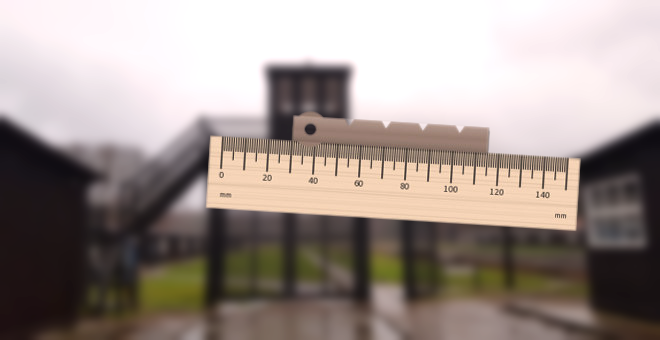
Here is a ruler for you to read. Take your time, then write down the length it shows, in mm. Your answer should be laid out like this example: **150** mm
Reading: **85** mm
